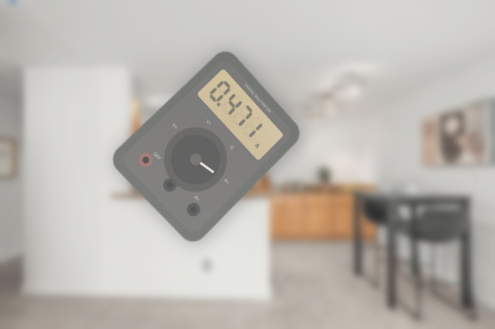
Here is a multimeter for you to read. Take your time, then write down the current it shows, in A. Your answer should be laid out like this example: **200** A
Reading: **0.471** A
